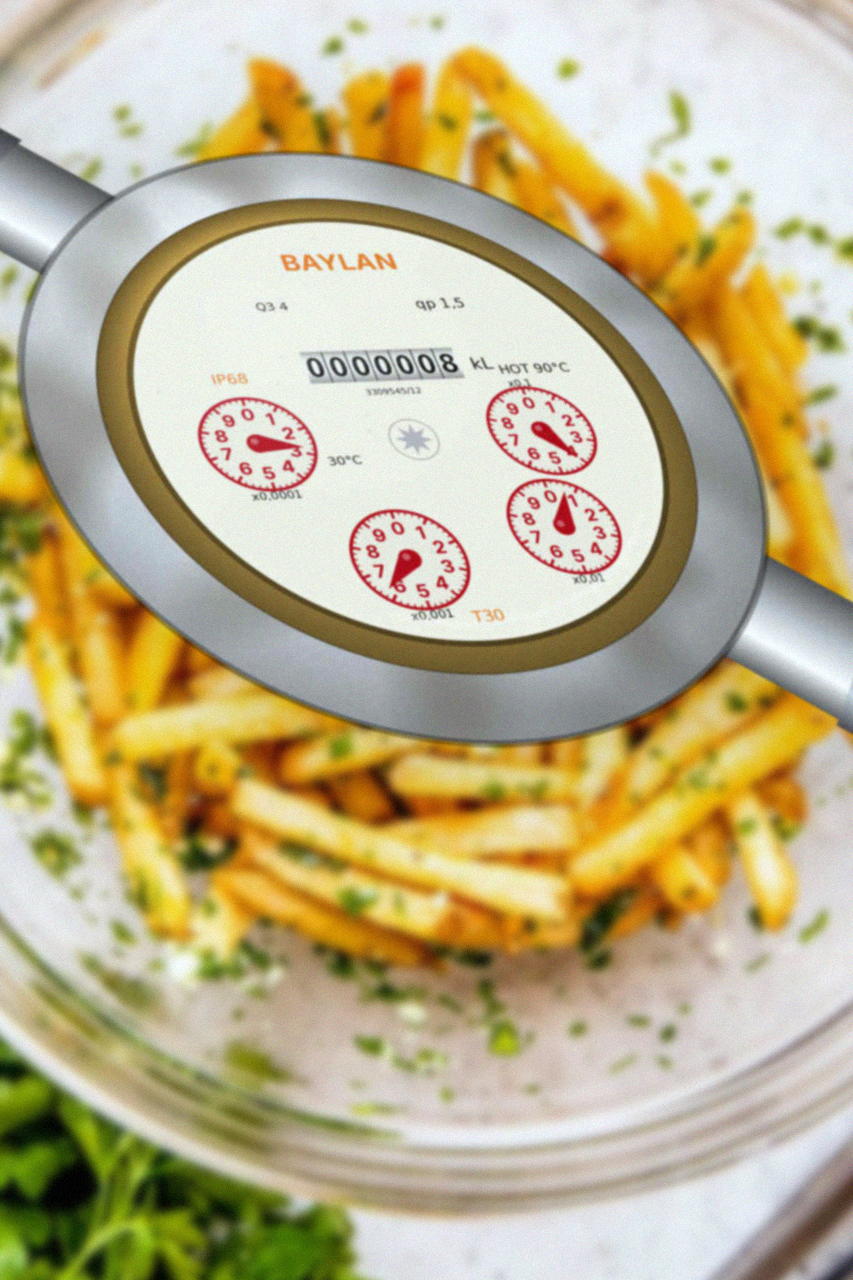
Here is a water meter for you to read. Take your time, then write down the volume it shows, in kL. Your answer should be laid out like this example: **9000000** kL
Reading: **8.4062** kL
